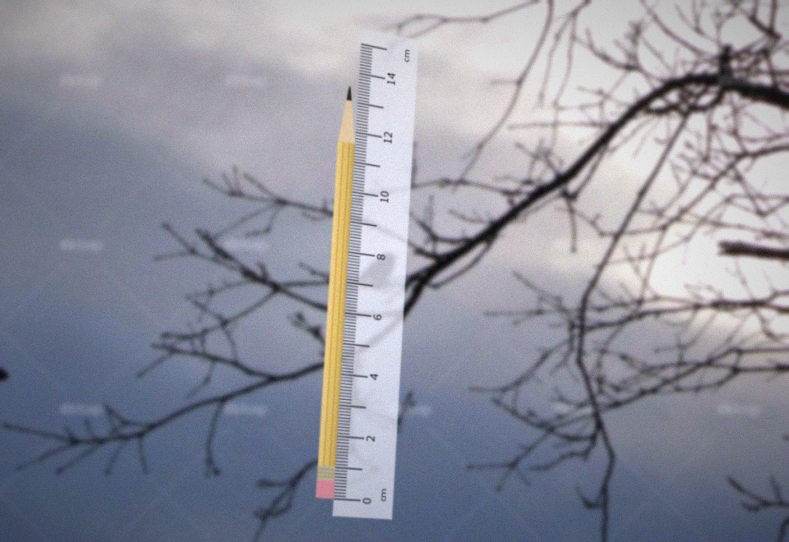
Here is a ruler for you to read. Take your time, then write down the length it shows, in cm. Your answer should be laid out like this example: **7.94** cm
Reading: **13.5** cm
